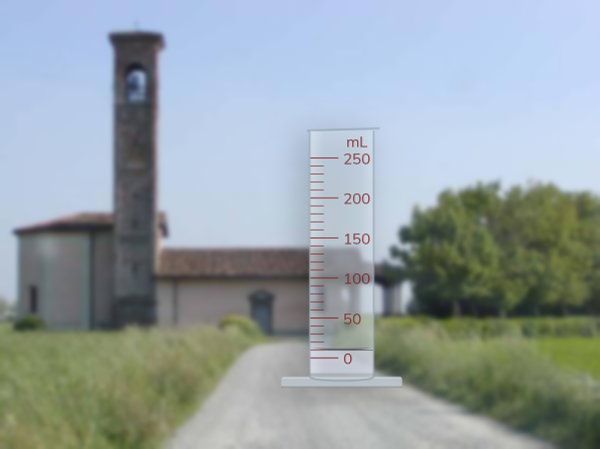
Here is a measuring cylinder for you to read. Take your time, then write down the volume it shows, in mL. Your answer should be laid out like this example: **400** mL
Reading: **10** mL
